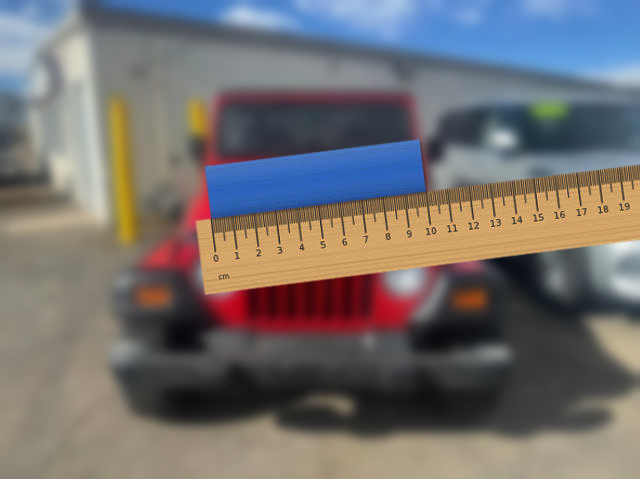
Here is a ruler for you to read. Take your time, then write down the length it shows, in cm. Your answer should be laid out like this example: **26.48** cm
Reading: **10** cm
